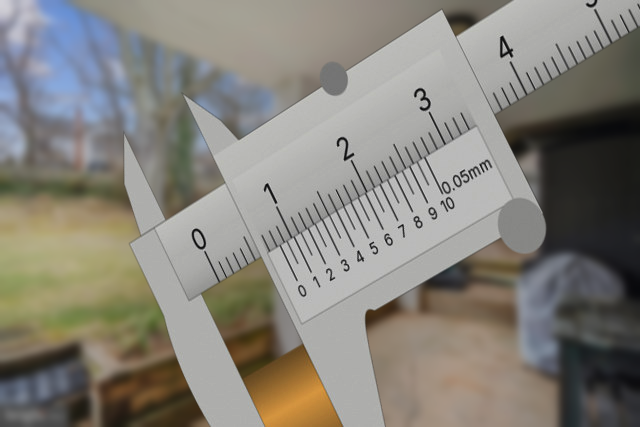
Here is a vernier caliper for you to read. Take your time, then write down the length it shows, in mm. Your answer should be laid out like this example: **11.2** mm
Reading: **8.4** mm
